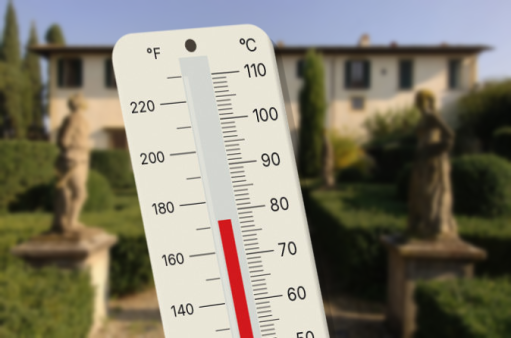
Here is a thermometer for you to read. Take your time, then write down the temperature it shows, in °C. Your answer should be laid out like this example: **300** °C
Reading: **78** °C
